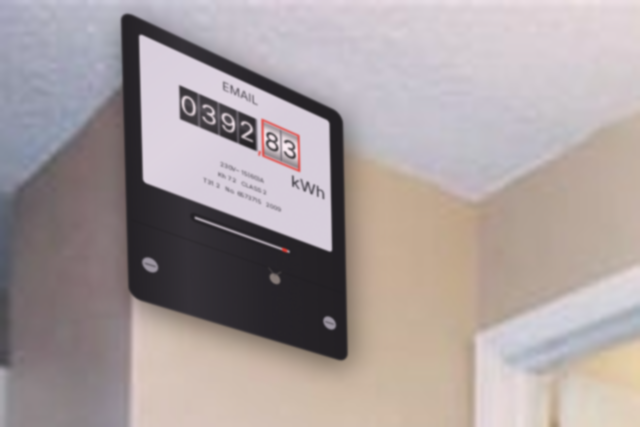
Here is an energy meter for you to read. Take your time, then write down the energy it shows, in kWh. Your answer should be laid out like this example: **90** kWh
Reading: **392.83** kWh
